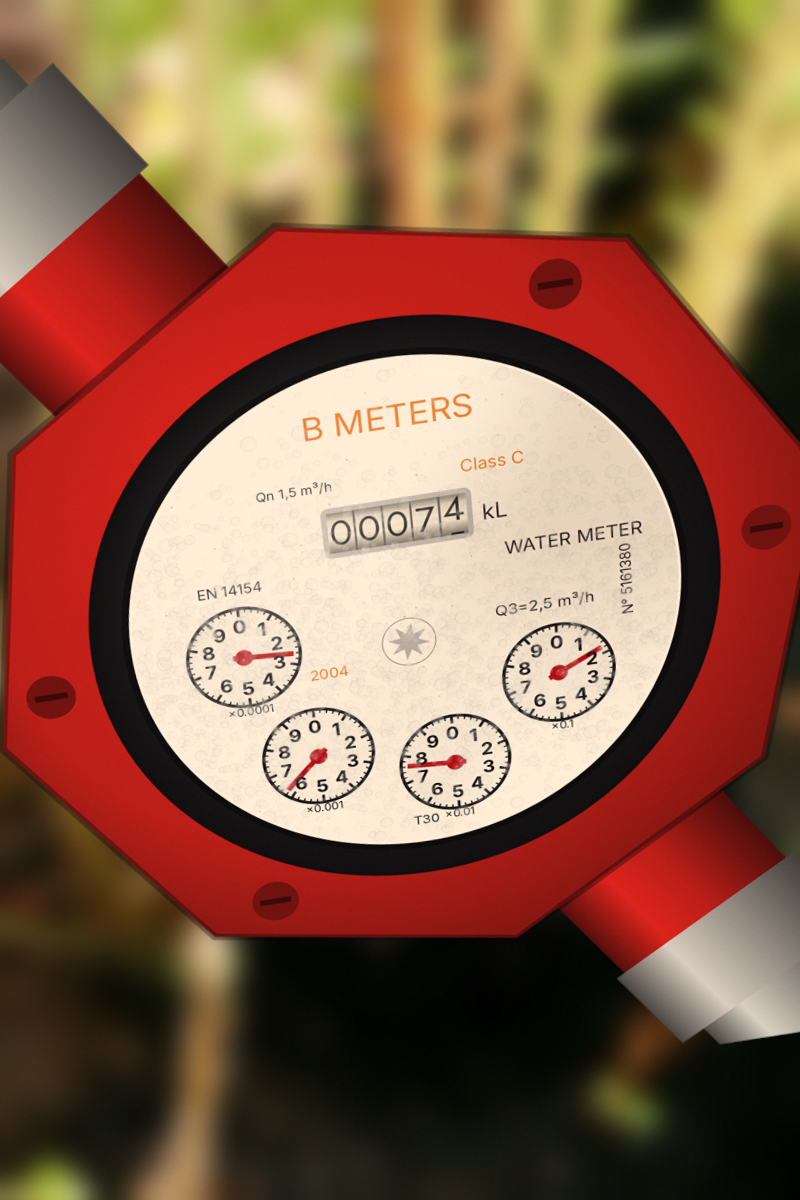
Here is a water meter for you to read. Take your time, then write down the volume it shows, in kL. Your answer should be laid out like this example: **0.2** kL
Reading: **74.1762** kL
